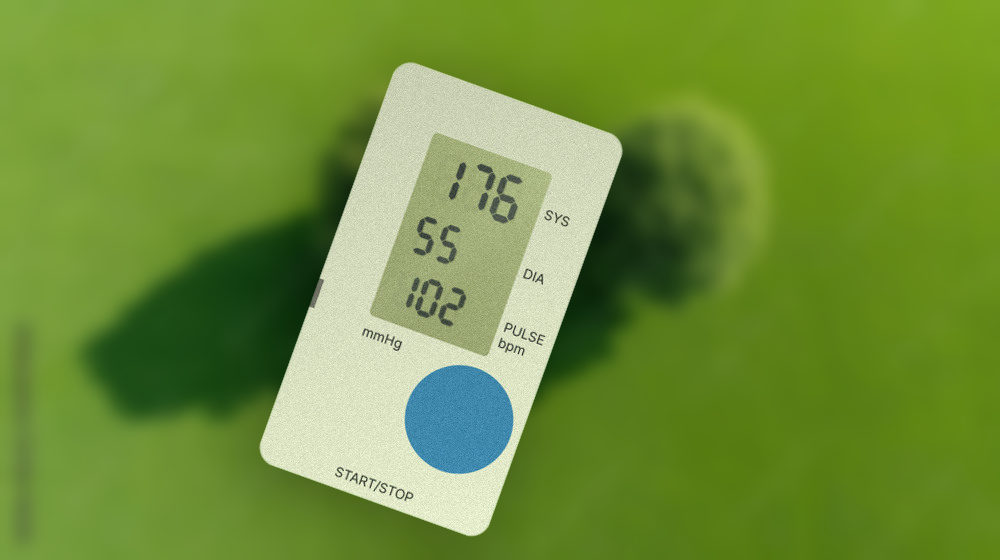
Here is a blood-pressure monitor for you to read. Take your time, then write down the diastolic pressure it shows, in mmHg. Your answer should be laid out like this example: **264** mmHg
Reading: **55** mmHg
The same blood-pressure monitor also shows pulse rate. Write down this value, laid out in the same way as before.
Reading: **102** bpm
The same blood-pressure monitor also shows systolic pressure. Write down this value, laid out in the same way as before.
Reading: **176** mmHg
